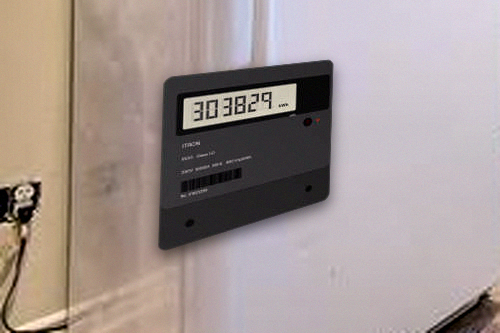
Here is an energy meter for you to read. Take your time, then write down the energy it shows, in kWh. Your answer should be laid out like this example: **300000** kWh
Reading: **303829** kWh
